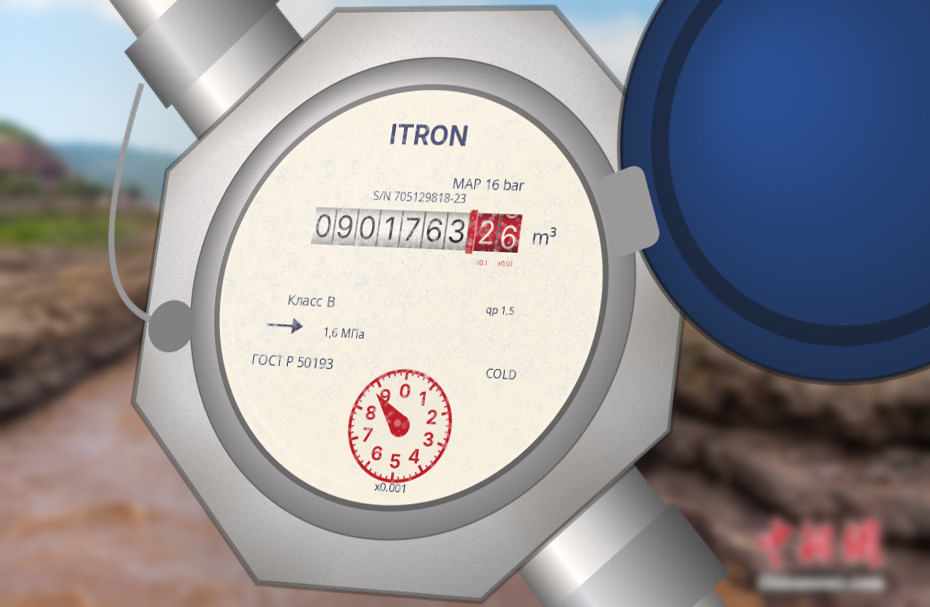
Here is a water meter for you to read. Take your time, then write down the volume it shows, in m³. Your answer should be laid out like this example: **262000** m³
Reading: **901763.258** m³
